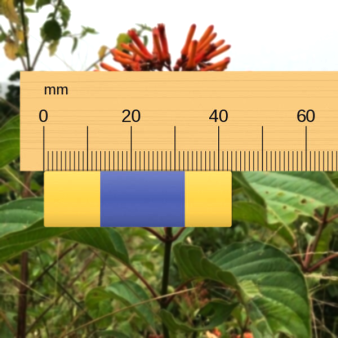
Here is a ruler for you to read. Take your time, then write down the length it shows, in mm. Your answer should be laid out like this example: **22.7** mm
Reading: **43** mm
